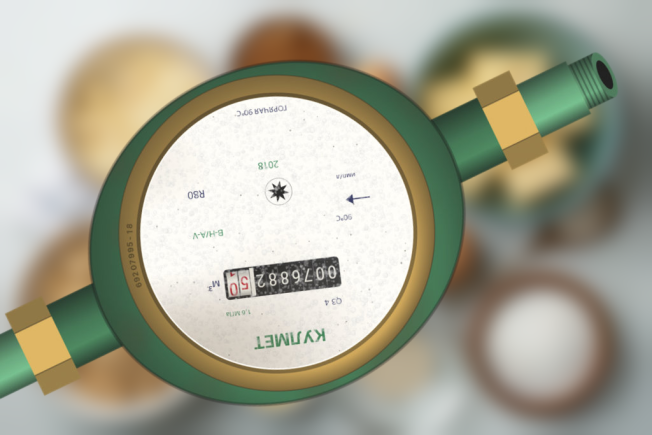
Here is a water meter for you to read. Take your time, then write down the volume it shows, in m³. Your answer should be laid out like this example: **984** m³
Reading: **76882.50** m³
